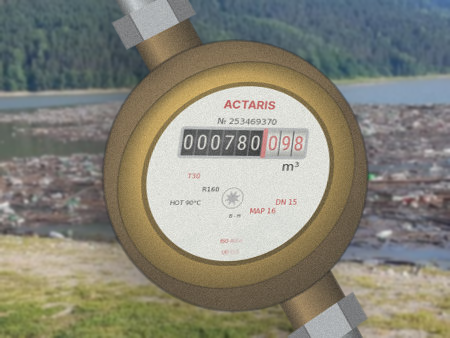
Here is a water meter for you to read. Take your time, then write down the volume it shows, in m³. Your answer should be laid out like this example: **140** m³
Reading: **780.098** m³
